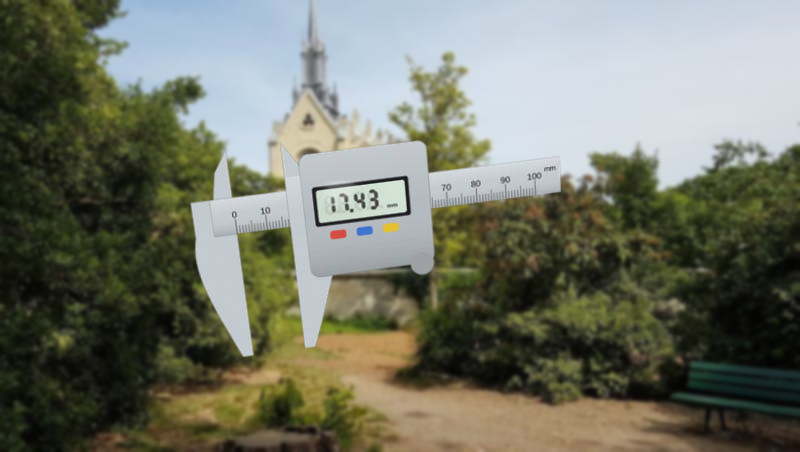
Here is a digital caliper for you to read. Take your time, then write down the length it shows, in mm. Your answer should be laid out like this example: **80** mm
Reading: **17.43** mm
